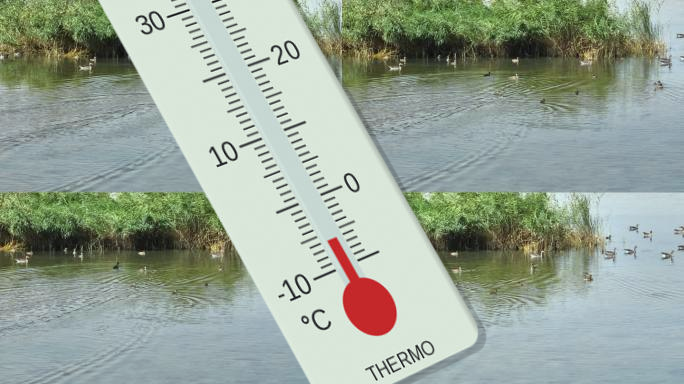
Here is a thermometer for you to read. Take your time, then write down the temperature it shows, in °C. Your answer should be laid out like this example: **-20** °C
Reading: **-6** °C
